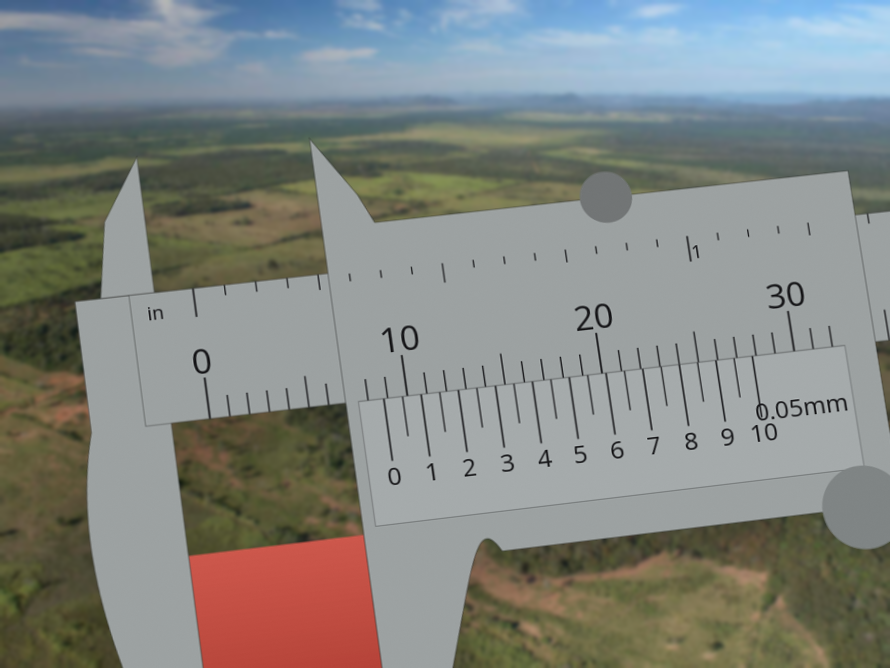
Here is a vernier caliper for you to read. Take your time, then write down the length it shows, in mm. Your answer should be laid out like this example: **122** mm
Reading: **8.8** mm
